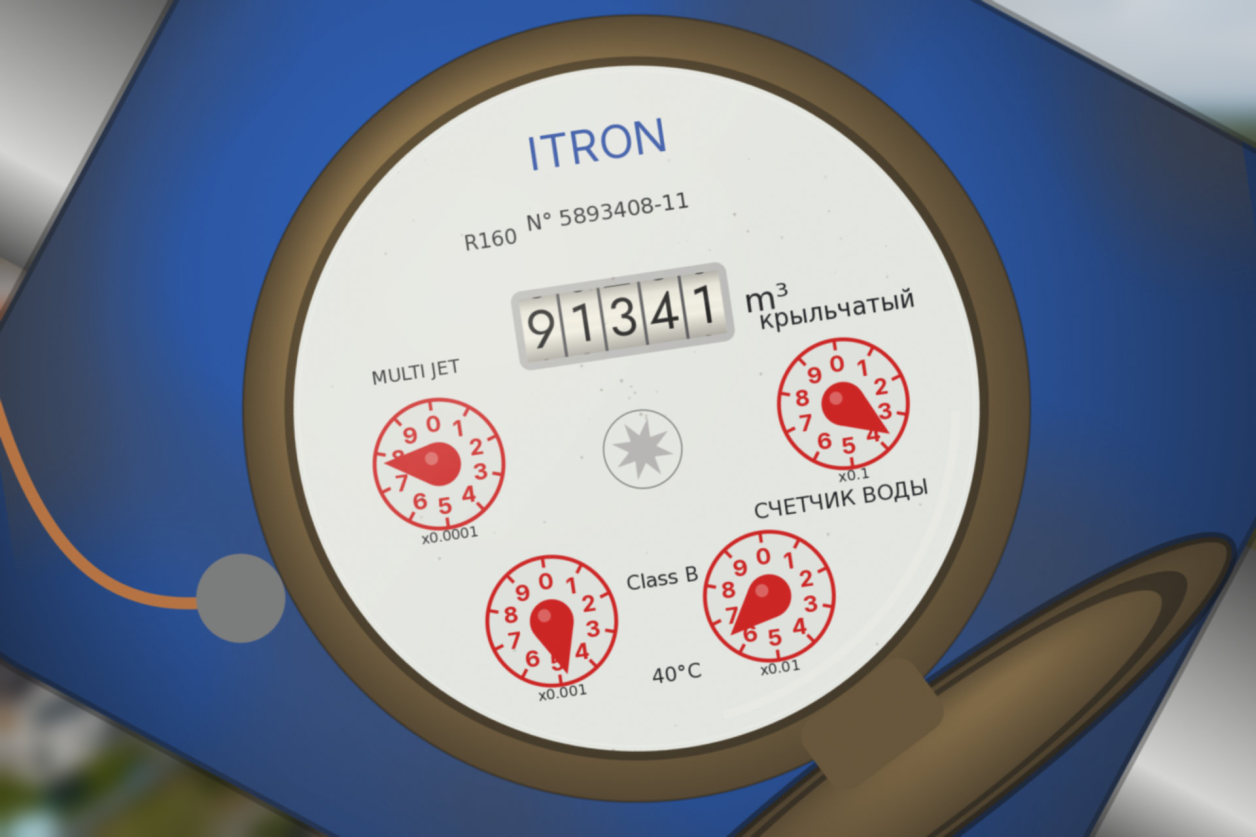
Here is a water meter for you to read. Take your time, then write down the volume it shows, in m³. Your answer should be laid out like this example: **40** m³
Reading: **91341.3647** m³
